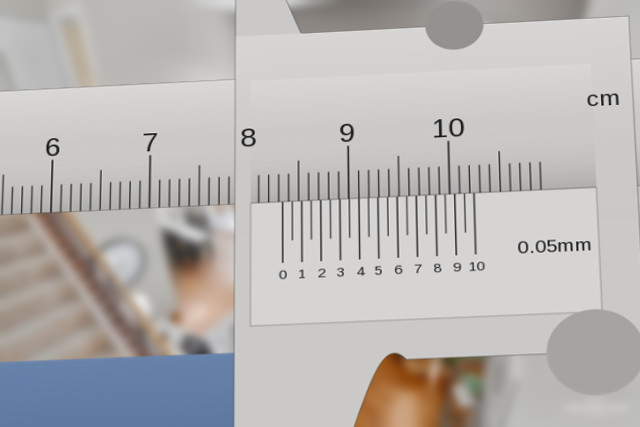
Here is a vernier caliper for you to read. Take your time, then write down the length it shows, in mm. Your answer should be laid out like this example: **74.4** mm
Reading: **83.4** mm
